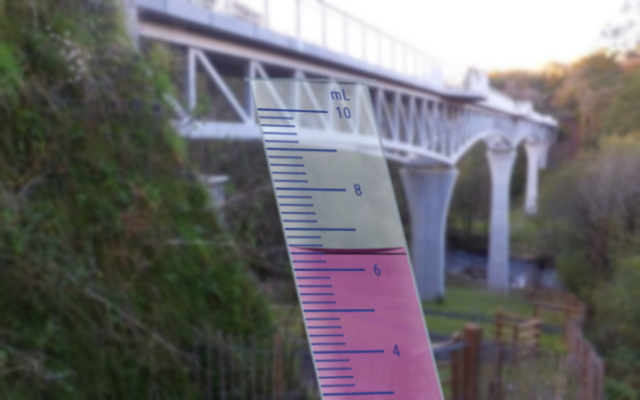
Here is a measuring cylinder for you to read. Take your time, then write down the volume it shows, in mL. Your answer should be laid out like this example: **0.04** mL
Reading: **6.4** mL
